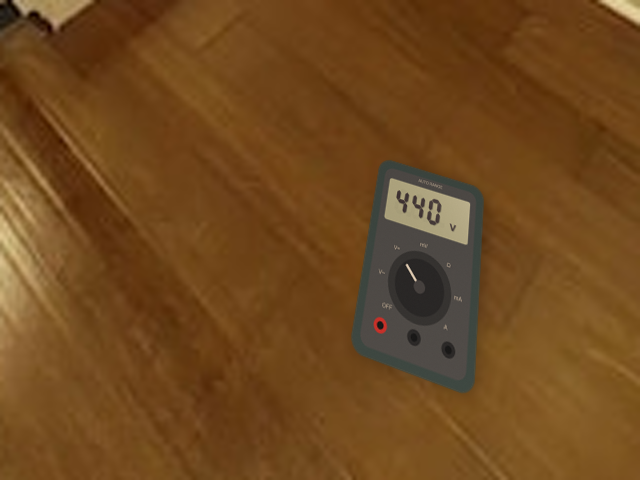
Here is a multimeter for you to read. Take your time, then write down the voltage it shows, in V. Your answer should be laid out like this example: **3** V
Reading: **440** V
